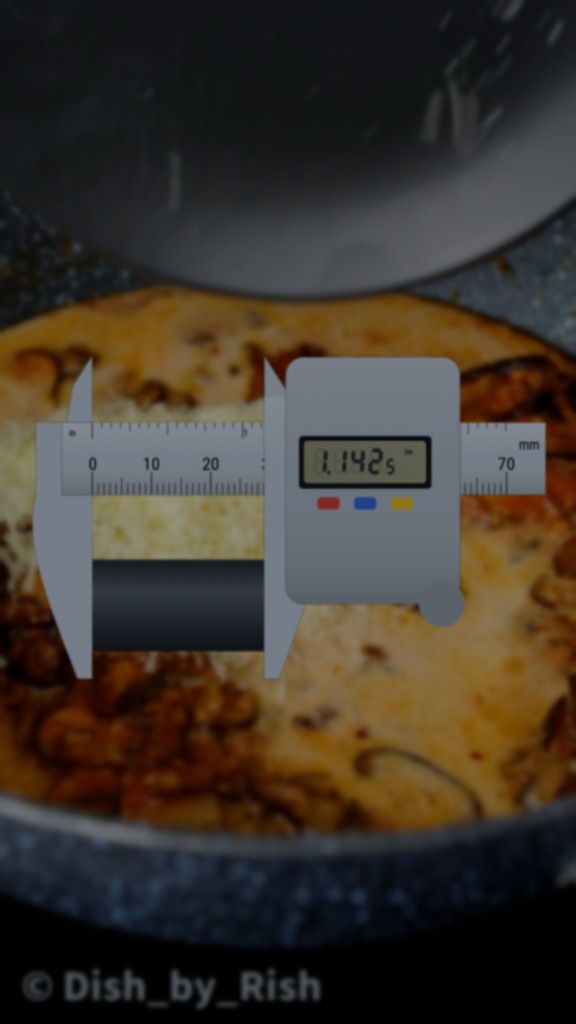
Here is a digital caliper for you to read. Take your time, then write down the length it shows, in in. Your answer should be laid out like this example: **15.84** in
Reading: **1.1425** in
